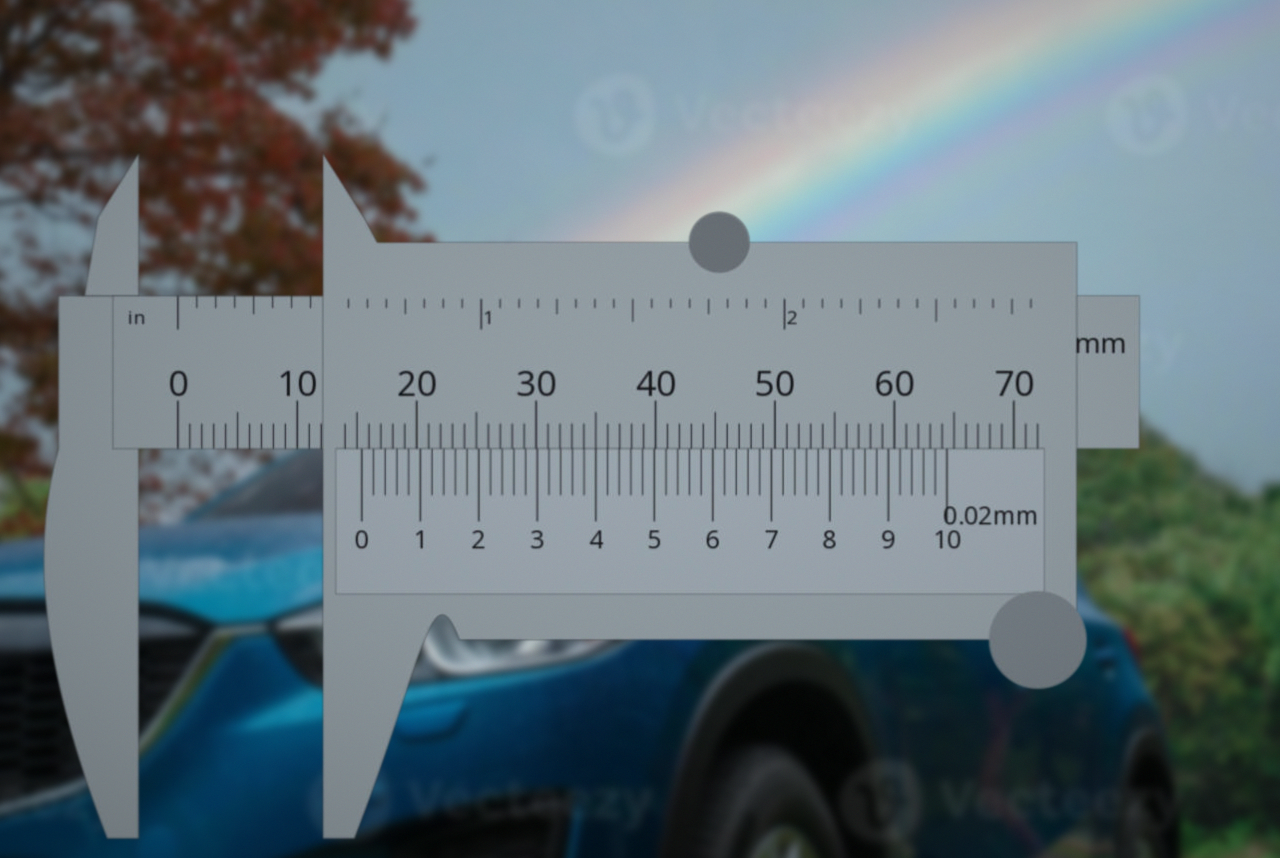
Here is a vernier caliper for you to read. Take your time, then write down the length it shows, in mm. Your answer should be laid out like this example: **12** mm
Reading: **15.4** mm
